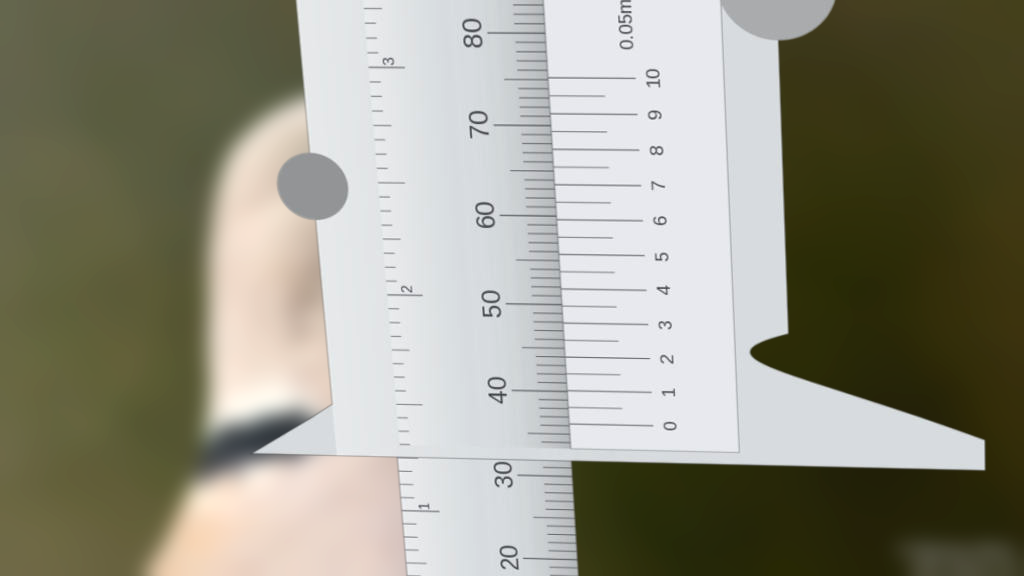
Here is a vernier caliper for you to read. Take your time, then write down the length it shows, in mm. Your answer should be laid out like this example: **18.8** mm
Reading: **36.2** mm
